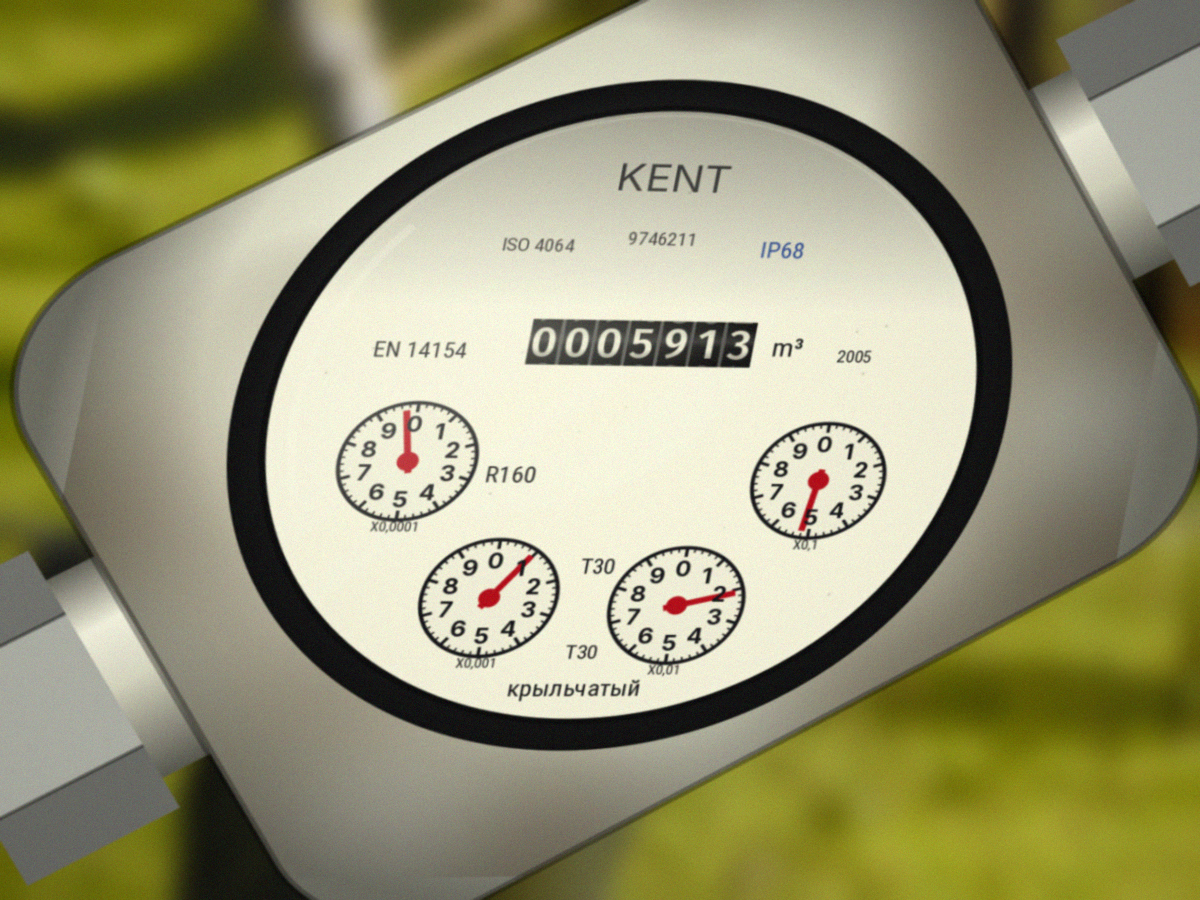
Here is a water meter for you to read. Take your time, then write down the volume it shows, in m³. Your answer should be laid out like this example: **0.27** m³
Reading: **5913.5209** m³
